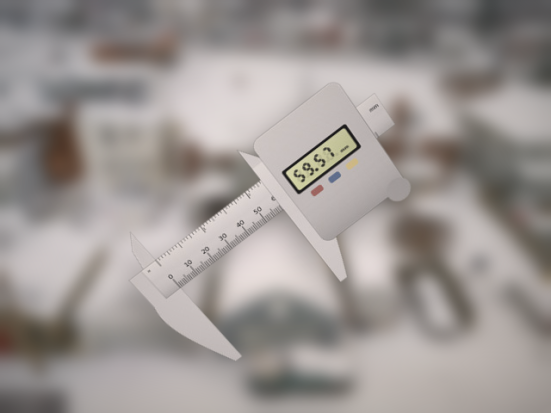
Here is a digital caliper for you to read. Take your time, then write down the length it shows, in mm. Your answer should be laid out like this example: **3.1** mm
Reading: **59.57** mm
